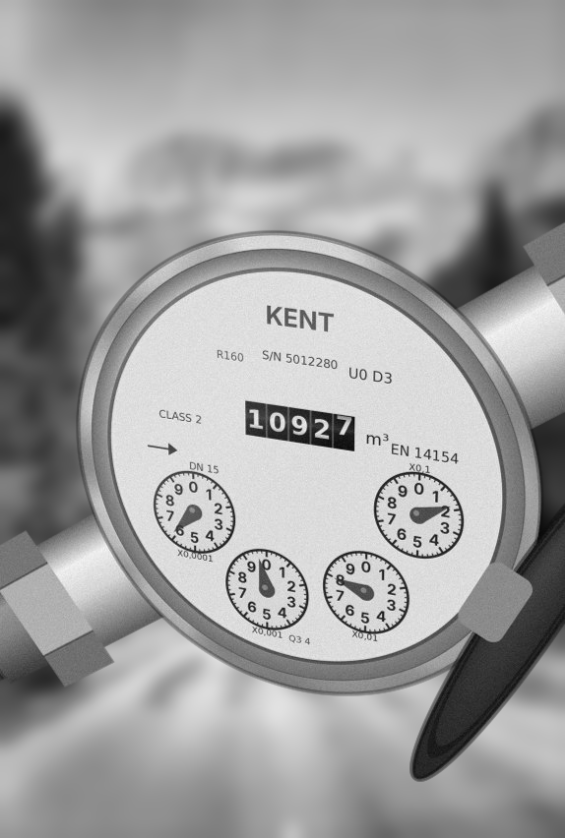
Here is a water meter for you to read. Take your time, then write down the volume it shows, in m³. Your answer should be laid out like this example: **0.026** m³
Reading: **10927.1796** m³
